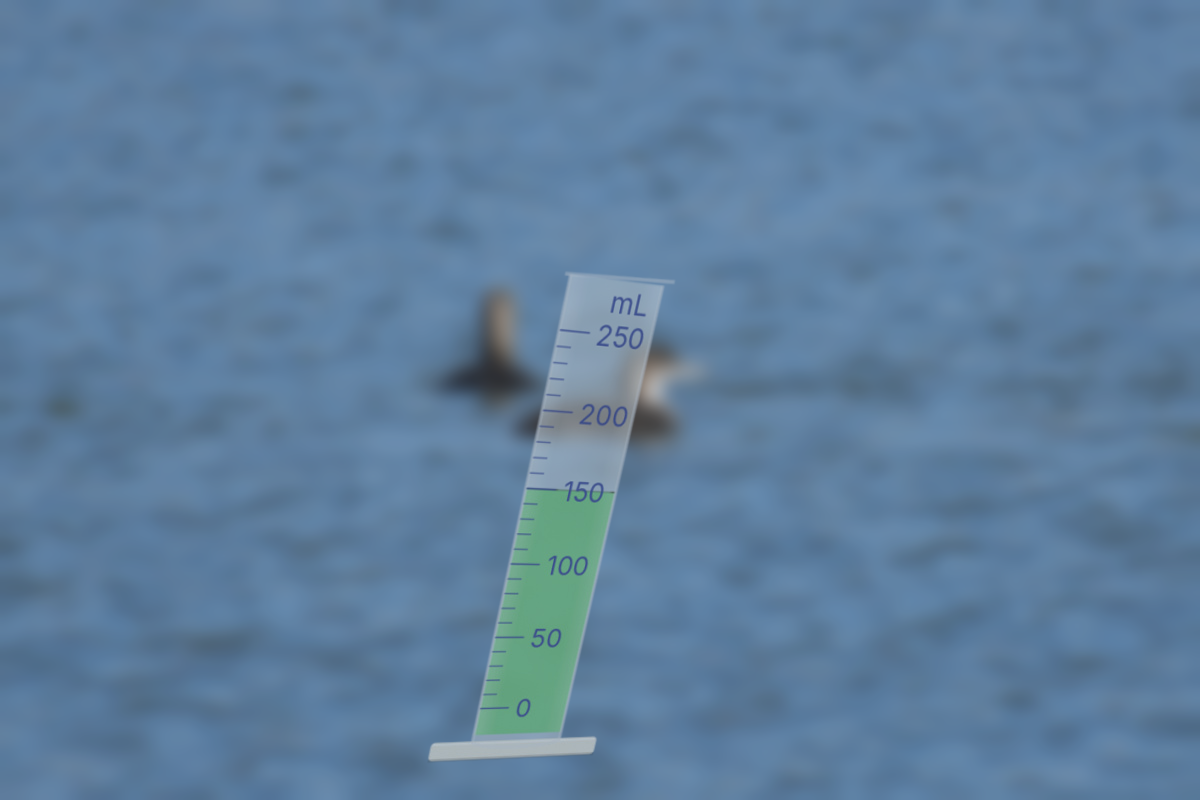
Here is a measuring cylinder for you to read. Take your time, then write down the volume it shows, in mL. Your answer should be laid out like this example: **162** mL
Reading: **150** mL
